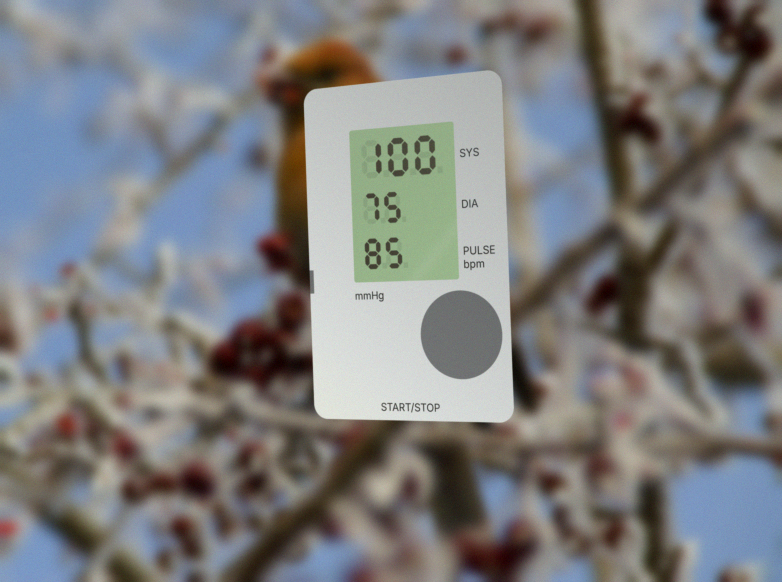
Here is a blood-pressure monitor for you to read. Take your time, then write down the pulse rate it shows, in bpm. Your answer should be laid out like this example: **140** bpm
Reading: **85** bpm
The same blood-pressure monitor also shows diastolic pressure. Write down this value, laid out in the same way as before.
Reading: **75** mmHg
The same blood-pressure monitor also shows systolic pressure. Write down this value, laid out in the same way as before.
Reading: **100** mmHg
